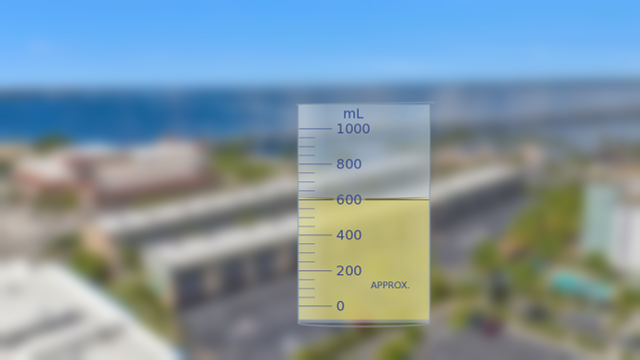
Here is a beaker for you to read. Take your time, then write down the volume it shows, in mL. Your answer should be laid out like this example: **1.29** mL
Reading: **600** mL
